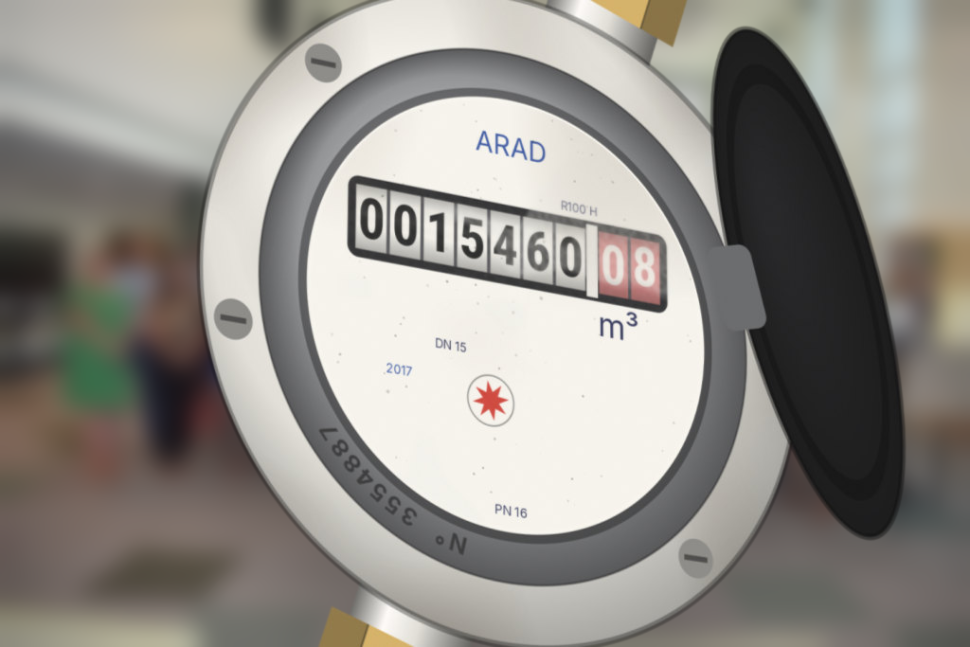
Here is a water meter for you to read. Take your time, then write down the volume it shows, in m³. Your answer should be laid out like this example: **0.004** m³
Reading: **15460.08** m³
